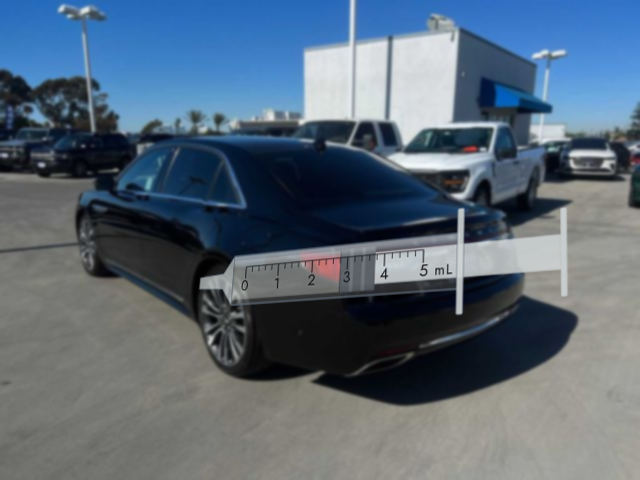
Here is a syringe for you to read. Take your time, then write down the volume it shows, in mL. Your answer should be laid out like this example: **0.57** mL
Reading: **2.8** mL
